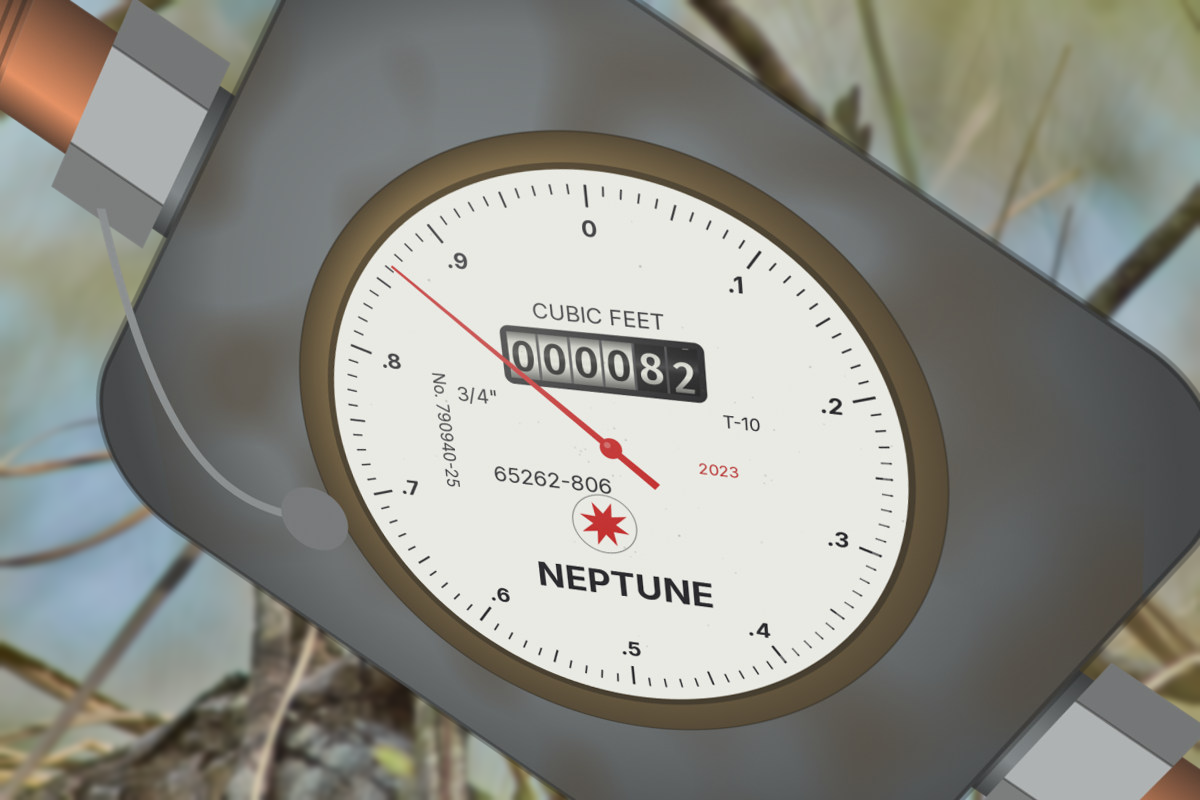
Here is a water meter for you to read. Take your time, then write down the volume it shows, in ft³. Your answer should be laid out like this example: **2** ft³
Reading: **81.86** ft³
